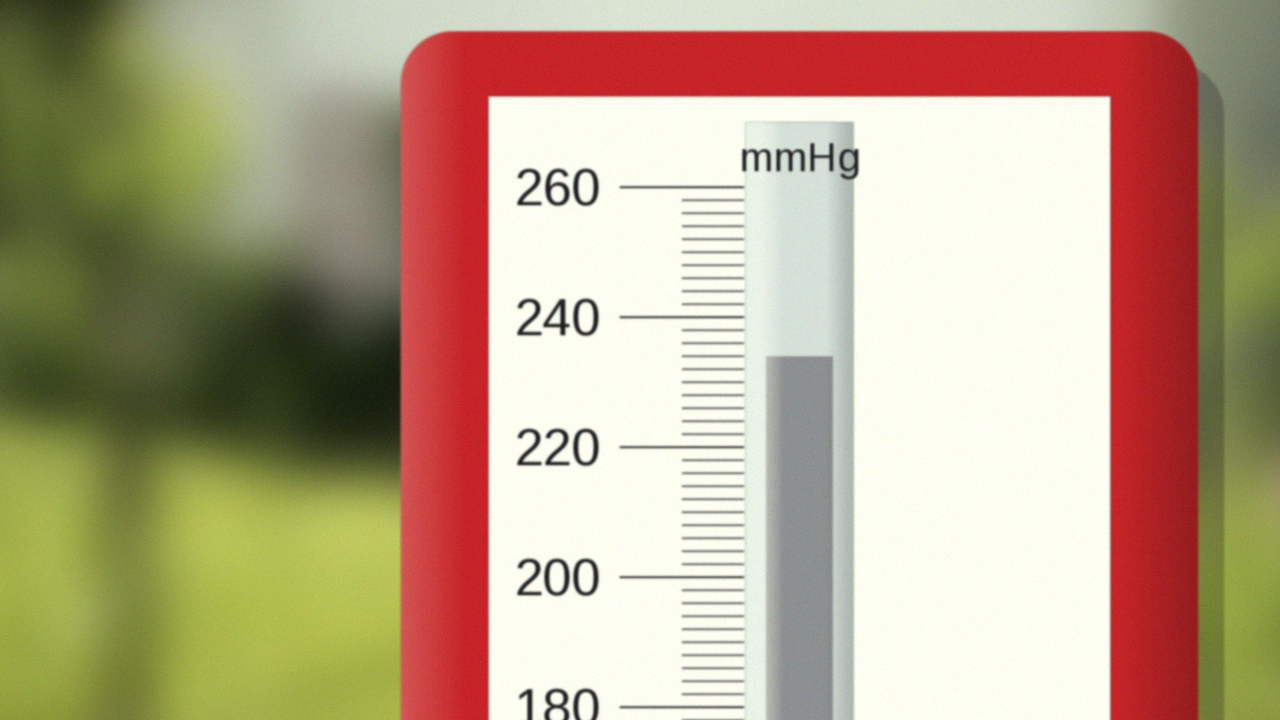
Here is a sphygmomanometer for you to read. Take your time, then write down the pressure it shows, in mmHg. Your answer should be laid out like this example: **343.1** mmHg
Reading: **234** mmHg
